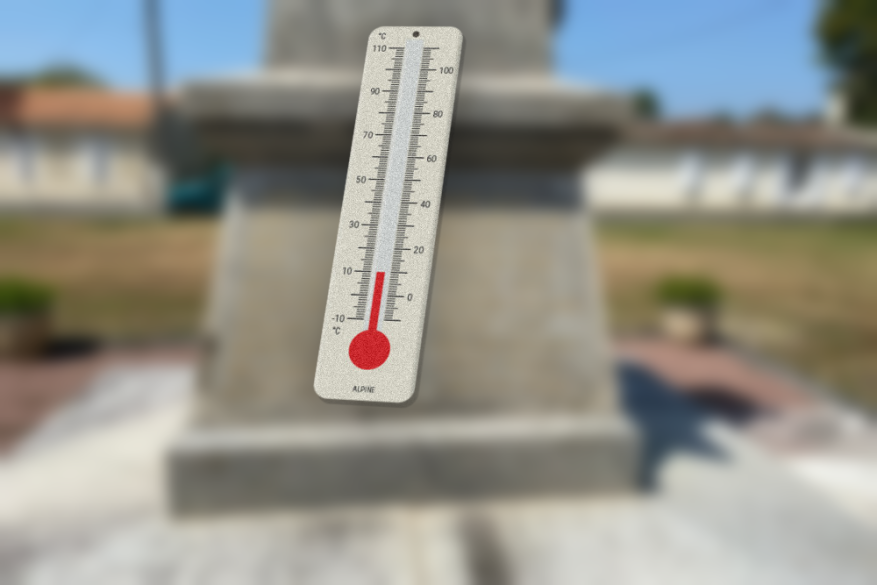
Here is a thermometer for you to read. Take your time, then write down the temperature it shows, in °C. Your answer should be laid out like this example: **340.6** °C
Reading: **10** °C
